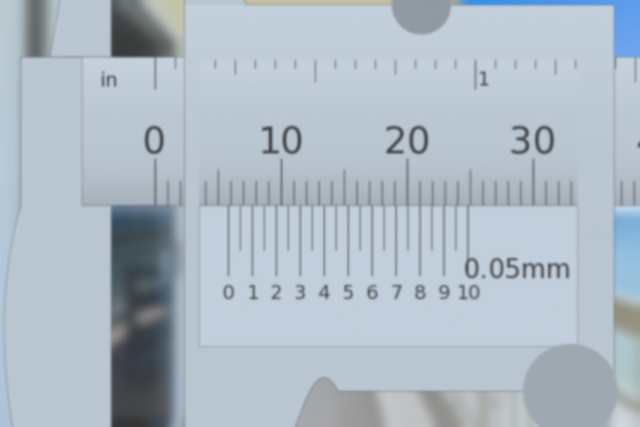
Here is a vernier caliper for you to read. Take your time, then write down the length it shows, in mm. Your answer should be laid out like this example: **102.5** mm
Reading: **5.8** mm
